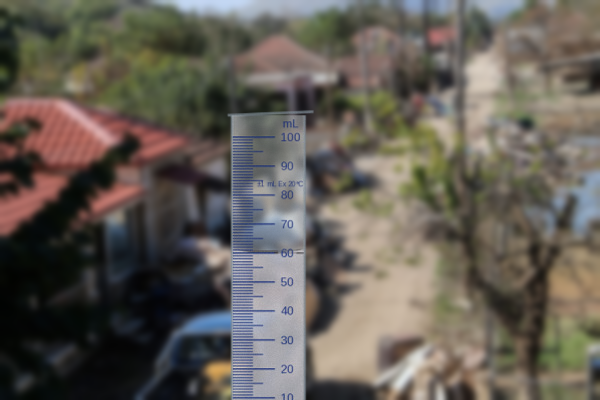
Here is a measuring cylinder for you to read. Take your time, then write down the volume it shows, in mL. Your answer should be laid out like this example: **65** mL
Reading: **60** mL
